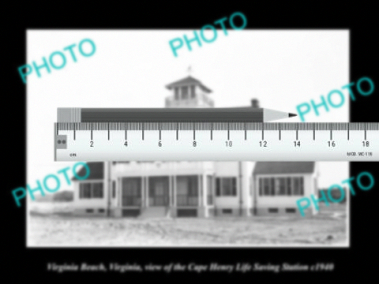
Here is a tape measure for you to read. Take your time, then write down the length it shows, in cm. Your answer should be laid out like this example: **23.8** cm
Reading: **14** cm
